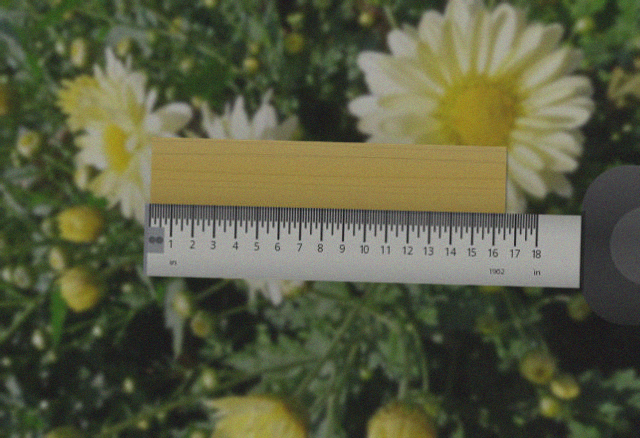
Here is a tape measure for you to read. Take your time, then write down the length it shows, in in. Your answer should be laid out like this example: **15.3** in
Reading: **16.5** in
